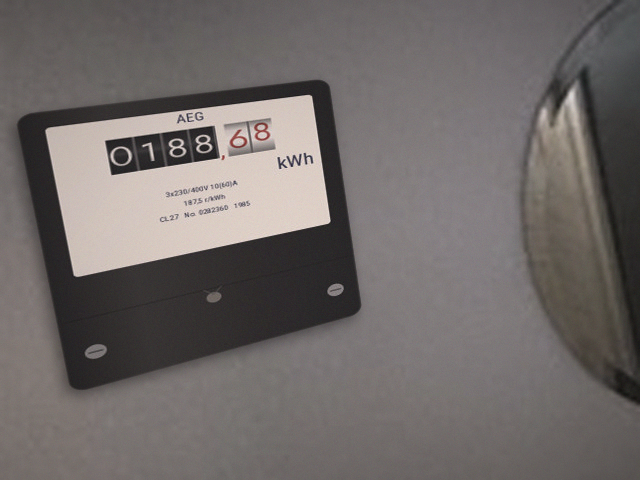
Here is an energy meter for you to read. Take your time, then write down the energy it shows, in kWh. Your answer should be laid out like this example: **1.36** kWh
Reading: **188.68** kWh
